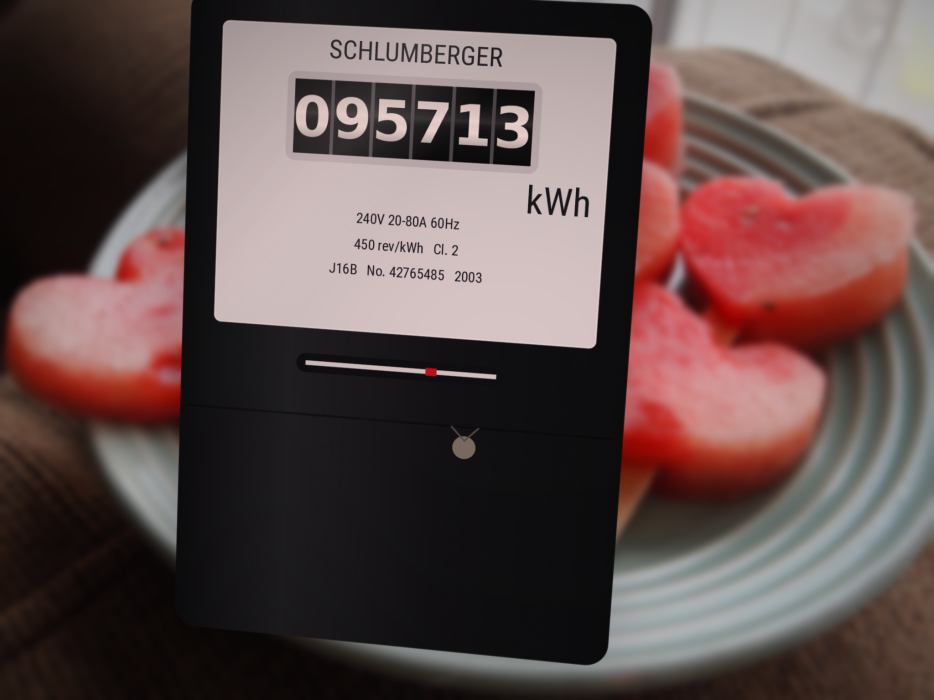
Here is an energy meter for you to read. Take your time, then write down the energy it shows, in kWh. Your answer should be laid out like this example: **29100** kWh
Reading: **95713** kWh
